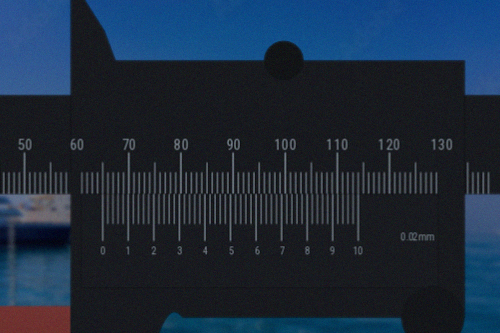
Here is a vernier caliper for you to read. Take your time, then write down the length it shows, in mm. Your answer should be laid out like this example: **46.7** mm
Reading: **65.0** mm
